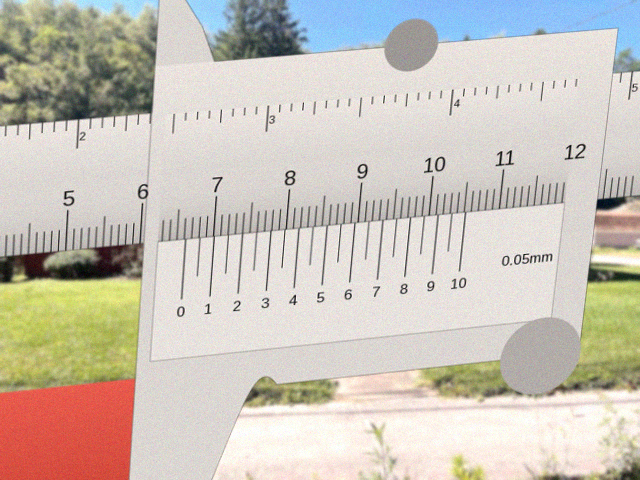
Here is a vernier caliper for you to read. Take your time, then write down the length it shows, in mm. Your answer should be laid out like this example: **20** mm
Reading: **66.2** mm
